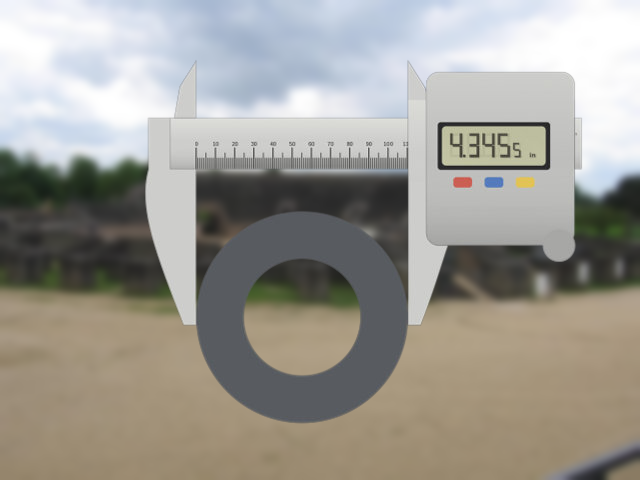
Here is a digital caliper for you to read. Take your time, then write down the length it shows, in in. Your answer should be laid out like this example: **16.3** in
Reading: **4.3455** in
